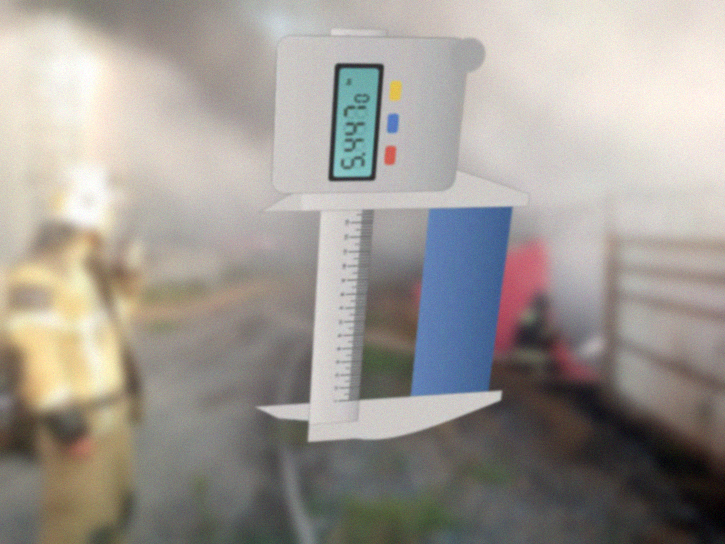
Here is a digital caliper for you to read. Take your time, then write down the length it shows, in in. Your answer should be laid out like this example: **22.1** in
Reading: **5.4470** in
